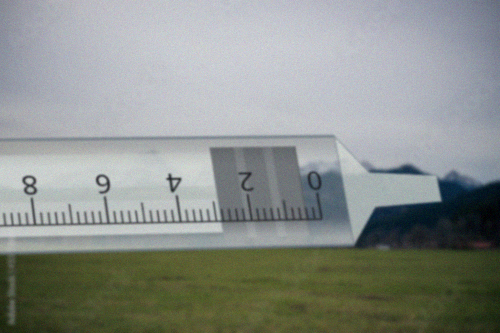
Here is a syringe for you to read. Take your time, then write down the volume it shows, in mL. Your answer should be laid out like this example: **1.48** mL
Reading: **0.4** mL
